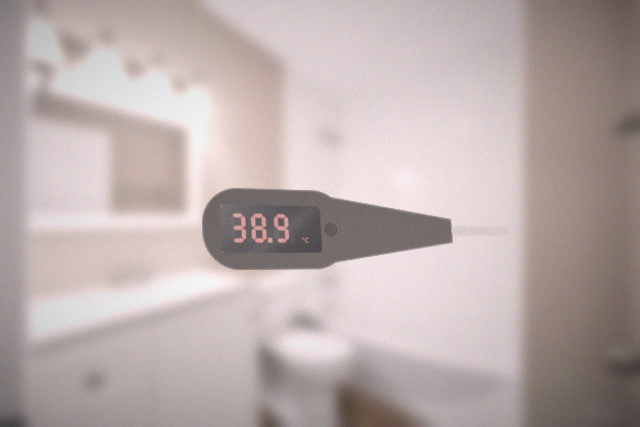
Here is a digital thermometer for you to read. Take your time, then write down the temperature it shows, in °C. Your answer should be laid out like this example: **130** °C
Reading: **38.9** °C
